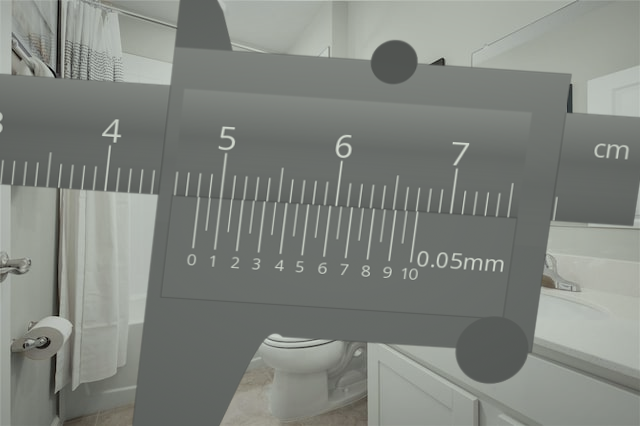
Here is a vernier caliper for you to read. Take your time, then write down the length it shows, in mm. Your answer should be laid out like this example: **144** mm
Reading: **48.1** mm
